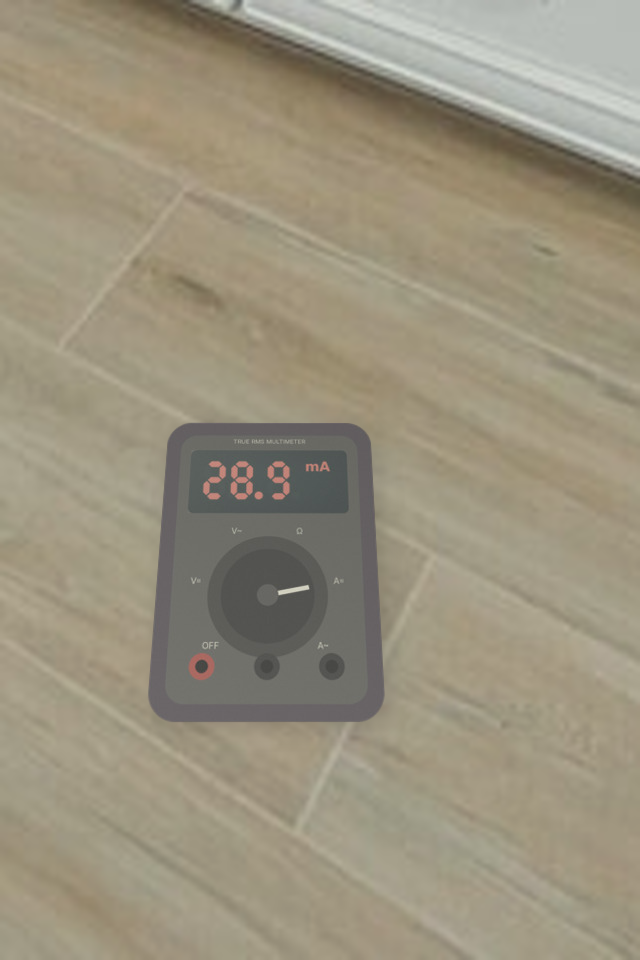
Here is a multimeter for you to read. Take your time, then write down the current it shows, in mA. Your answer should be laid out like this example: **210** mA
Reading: **28.9** mA
